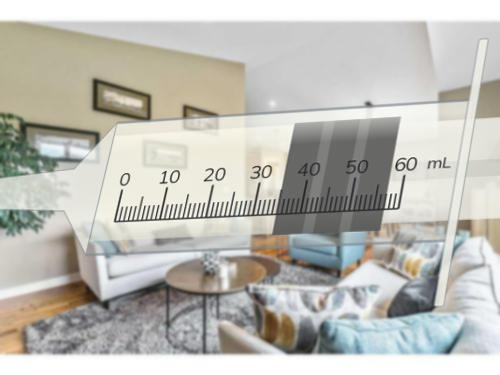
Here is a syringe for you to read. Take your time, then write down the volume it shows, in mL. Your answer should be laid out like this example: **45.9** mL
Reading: **35** mL
